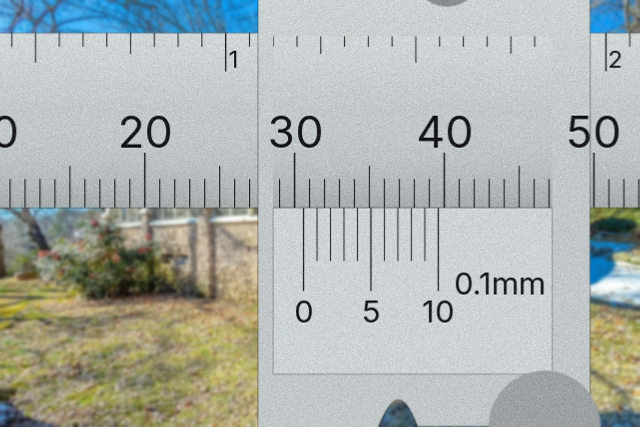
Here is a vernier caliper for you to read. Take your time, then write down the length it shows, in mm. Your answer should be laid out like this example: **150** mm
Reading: **30.6** mm
